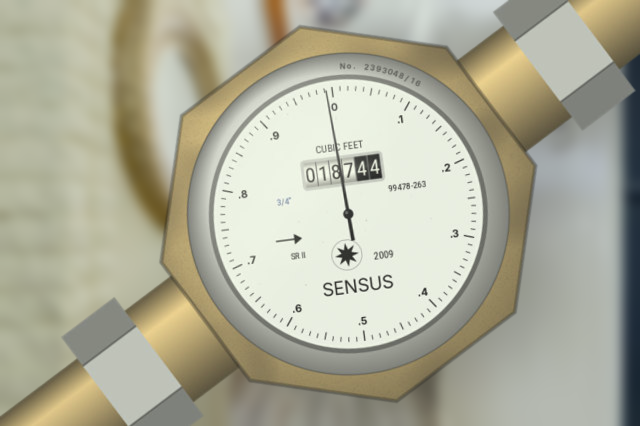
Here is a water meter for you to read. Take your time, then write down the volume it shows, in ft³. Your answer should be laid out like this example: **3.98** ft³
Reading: **18743.99** ft³
